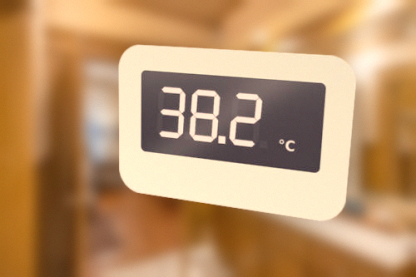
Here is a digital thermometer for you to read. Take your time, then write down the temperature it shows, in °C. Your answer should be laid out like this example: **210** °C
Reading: **38.2** °C
